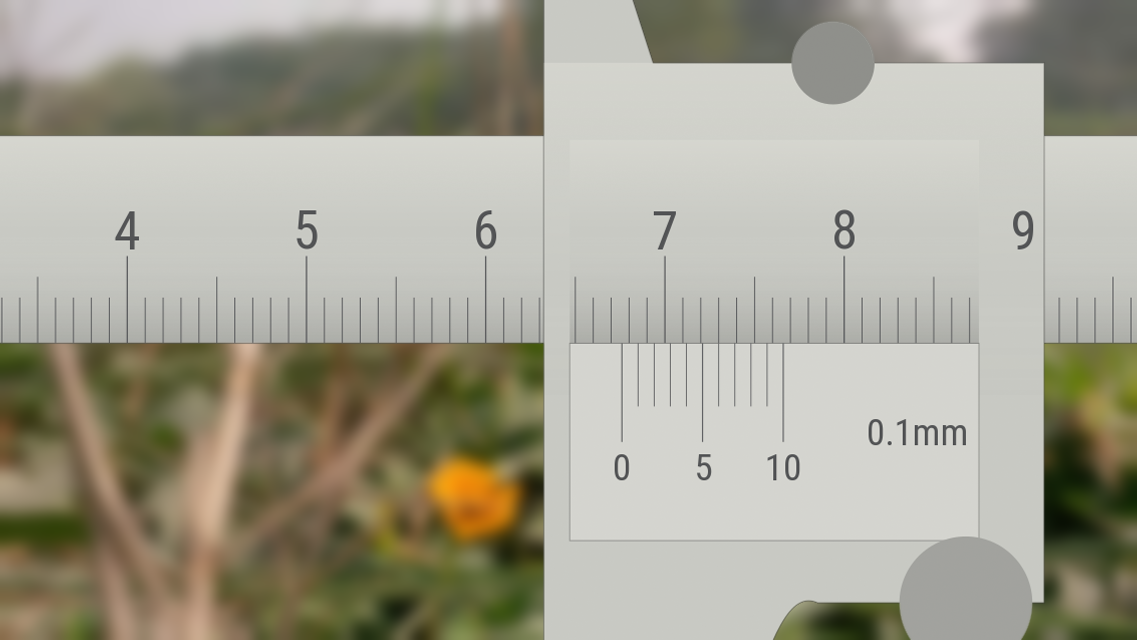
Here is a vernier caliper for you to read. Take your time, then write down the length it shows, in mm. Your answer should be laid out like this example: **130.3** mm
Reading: **67.6** mm
